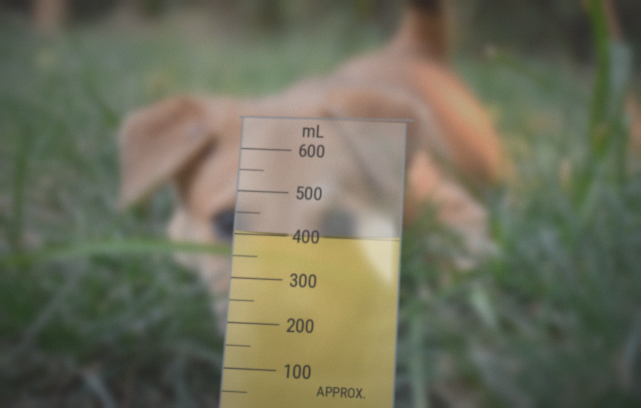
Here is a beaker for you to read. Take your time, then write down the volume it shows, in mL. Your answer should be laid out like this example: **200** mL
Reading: **400** mL
